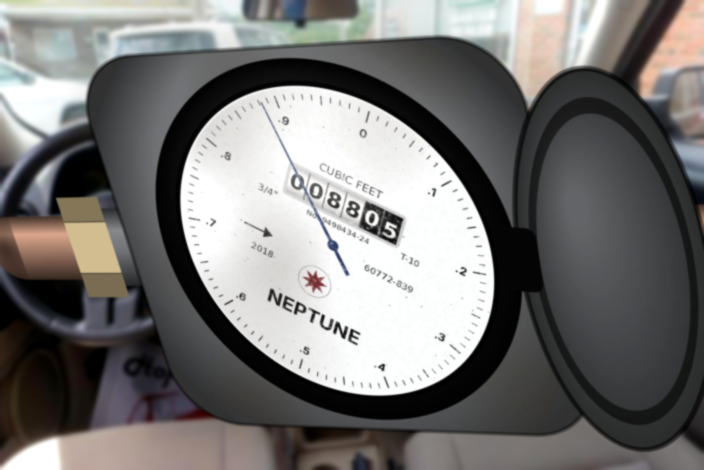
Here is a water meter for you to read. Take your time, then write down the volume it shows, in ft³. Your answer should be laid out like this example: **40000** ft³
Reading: **8804.88** ft³
